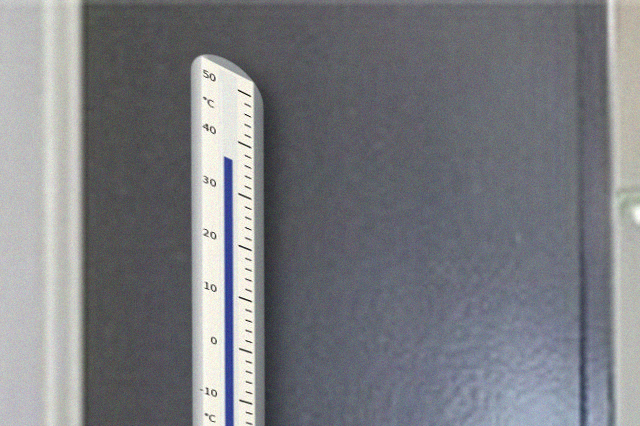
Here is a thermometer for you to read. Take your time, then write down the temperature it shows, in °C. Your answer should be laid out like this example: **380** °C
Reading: **36** °C
